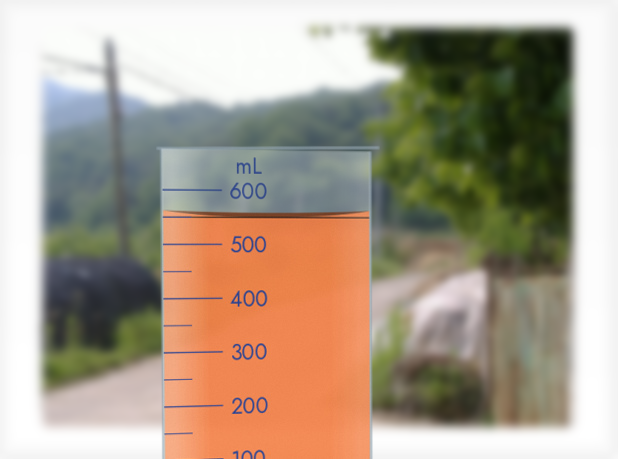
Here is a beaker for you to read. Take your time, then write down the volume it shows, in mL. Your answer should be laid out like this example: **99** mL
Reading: **550** mL
